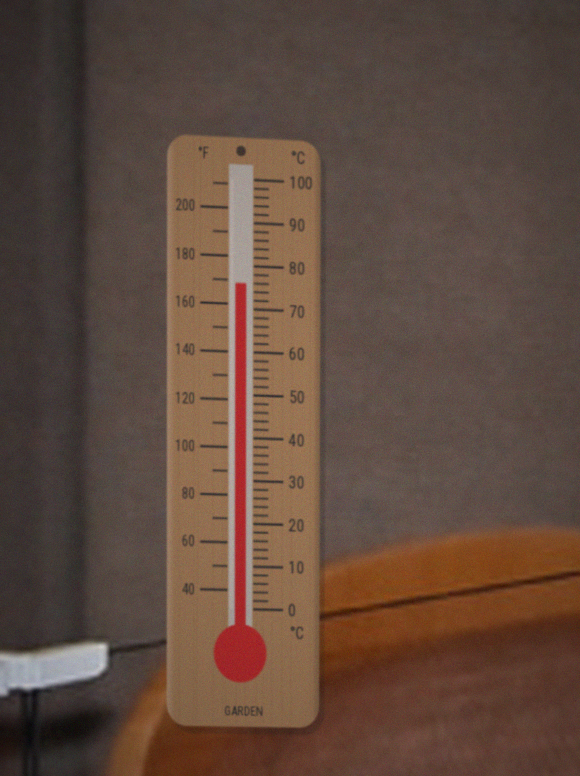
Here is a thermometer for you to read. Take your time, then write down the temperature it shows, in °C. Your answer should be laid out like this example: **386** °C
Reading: **76** °C
